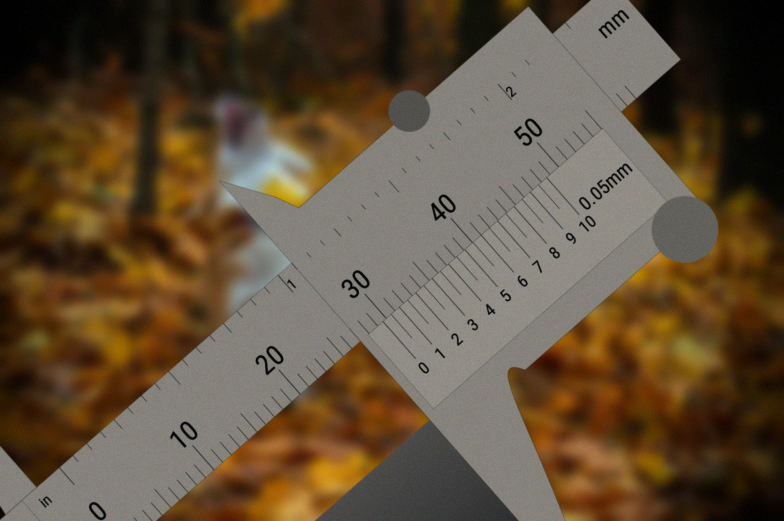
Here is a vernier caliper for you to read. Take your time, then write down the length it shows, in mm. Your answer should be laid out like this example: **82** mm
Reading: **29.6** mm
